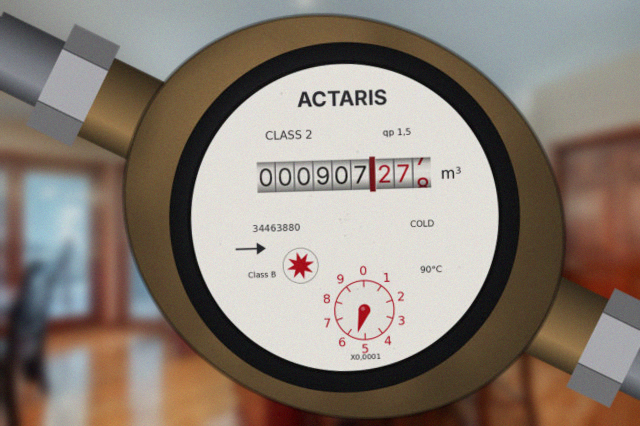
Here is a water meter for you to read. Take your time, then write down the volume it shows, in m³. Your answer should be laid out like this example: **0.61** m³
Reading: **907.2775** m³
